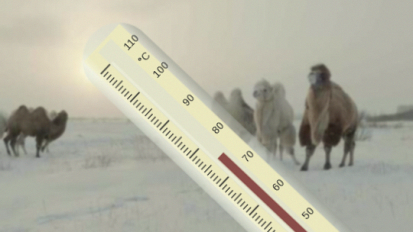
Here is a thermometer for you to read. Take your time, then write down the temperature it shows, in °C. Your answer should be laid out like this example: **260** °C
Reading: **75** °C
